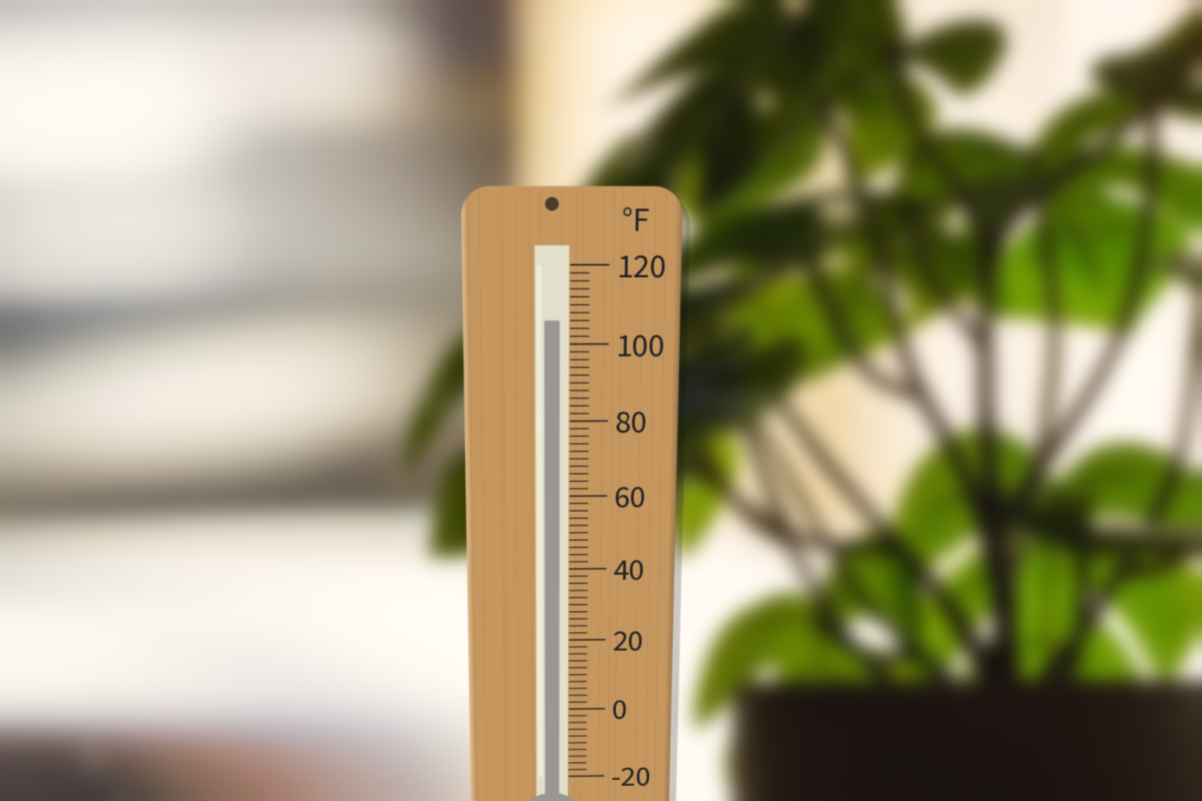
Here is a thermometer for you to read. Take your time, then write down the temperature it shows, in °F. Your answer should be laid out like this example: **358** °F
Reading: **106** °F
